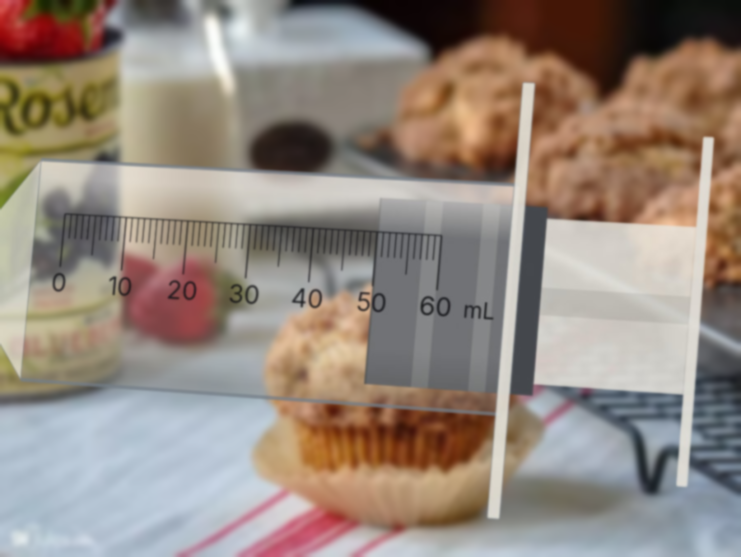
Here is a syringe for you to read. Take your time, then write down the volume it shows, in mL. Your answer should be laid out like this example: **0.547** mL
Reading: **50** mL
